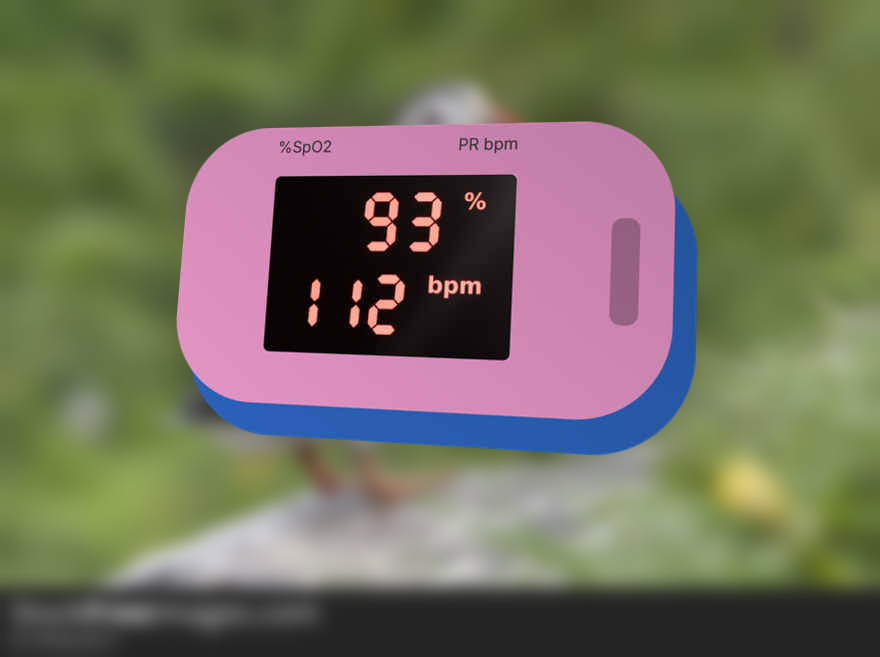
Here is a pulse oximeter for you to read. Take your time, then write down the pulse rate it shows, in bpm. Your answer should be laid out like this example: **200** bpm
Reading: **112** bpm
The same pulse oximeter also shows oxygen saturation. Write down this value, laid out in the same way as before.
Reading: **93** %
